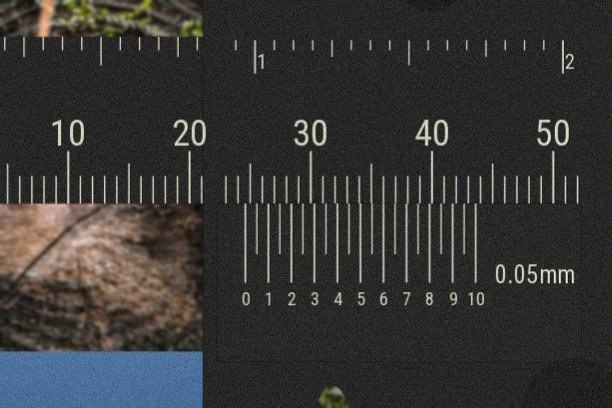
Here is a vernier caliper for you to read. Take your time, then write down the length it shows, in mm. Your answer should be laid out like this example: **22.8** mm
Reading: **24.6** mm
